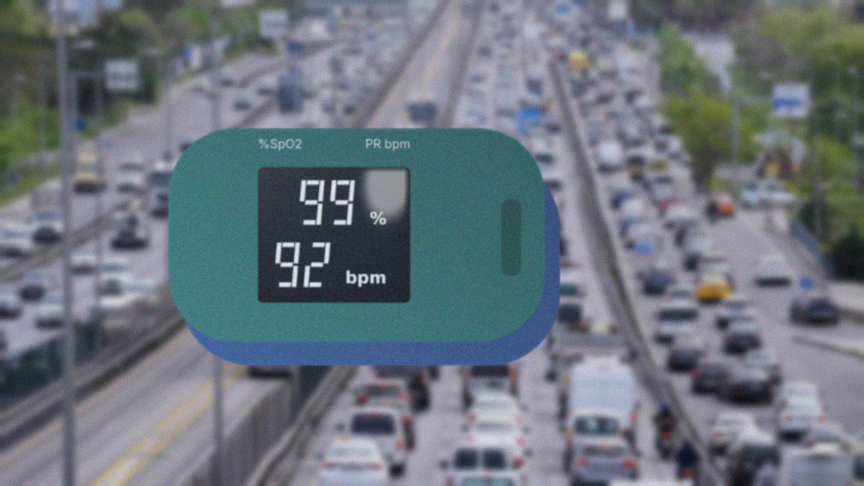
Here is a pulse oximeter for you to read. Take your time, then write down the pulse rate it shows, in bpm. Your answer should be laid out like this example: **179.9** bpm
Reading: **92** bpm
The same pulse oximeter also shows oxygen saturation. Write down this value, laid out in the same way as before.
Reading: **99** %
